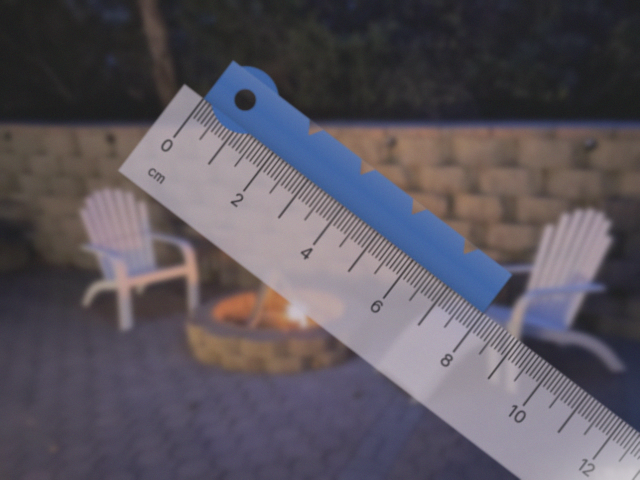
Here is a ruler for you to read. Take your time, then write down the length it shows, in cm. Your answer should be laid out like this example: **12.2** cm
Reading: **8** cm
